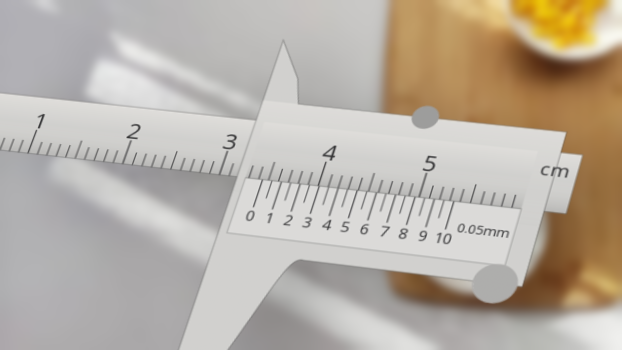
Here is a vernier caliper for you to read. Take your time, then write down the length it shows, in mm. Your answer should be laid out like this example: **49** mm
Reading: **34.4** mm
